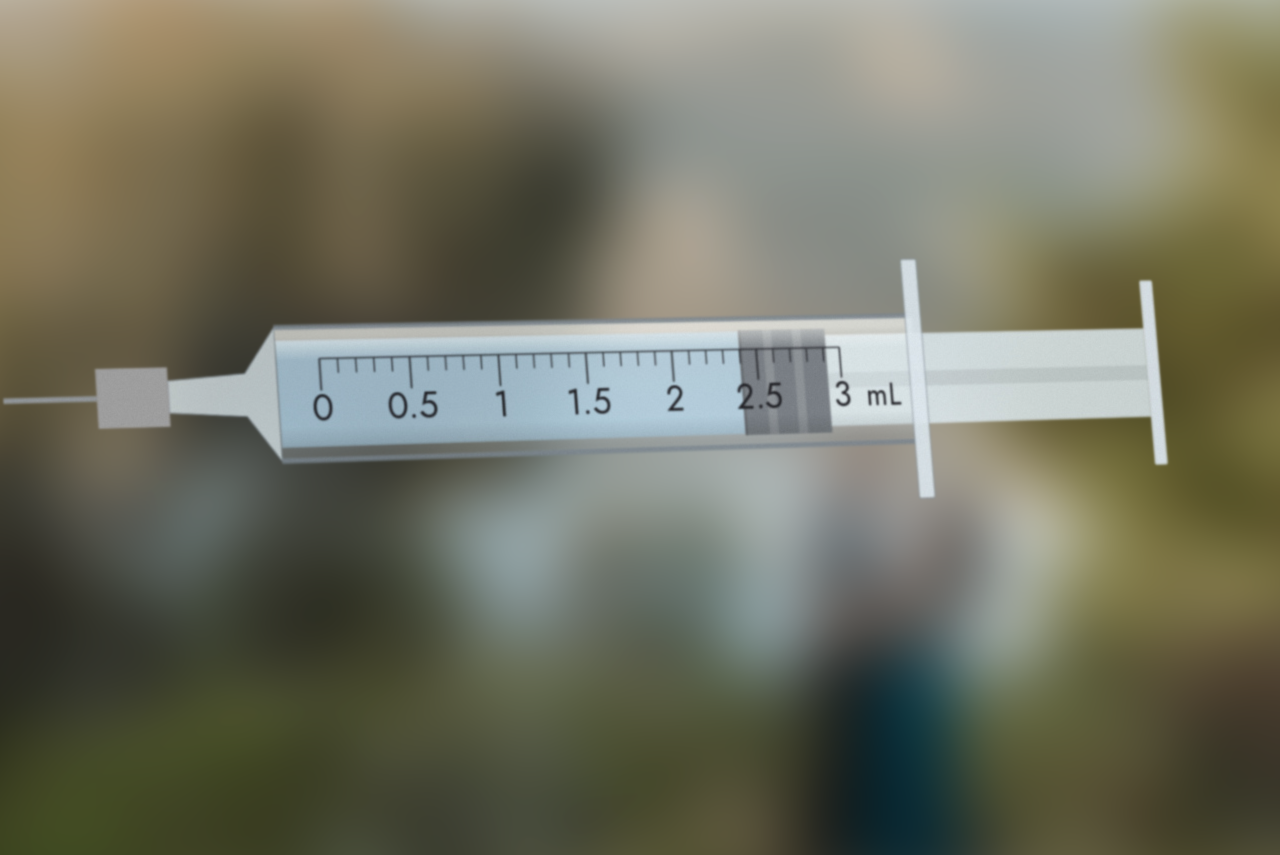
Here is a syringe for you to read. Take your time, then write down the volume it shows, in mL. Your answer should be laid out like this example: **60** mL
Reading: **2.4** mL
